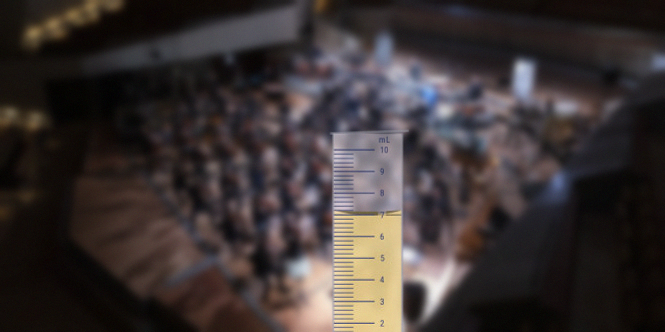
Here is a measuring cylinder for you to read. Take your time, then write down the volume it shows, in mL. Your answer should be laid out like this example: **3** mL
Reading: **7** mL
